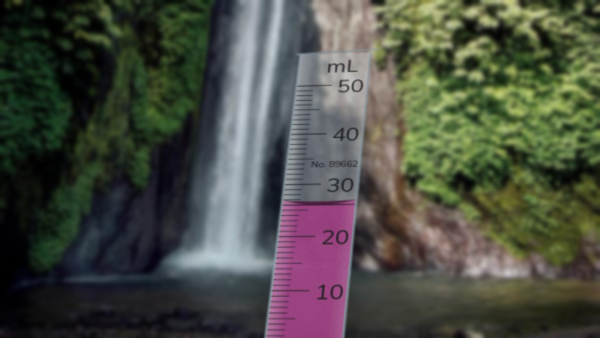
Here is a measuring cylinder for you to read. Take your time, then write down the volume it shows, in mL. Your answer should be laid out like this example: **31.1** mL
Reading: **26** mL
